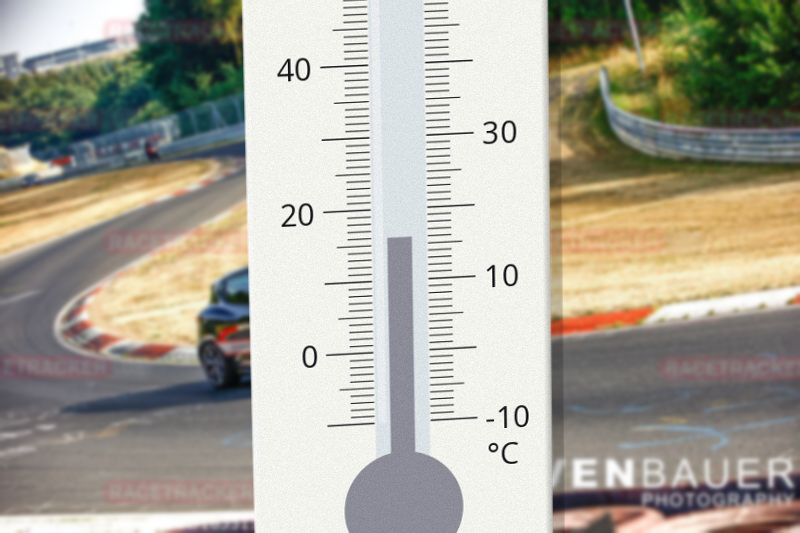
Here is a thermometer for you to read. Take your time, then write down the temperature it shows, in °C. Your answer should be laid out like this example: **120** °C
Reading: **16** °C
